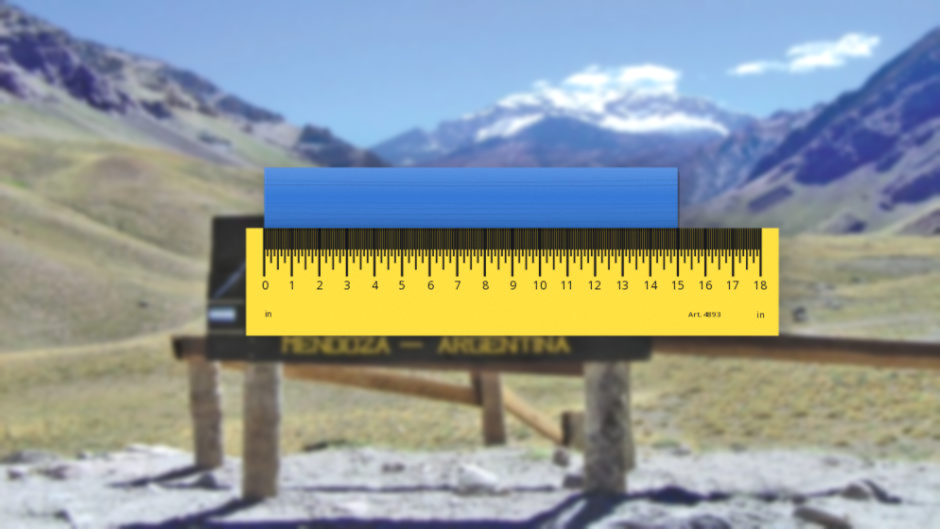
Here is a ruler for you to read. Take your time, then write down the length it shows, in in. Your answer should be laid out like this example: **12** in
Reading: **15** in
